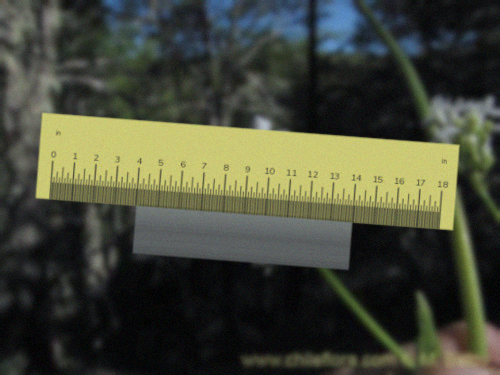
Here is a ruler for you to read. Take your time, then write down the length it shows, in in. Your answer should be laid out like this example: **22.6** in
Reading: **10** in
